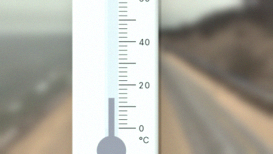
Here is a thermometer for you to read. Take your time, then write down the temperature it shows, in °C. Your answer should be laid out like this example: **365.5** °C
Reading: **14** °C
